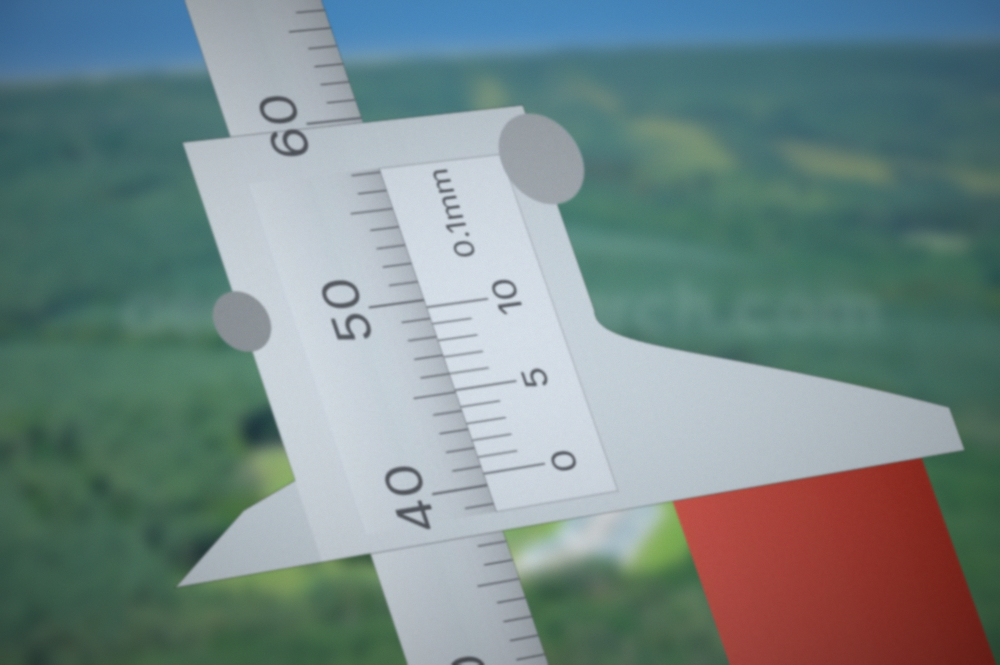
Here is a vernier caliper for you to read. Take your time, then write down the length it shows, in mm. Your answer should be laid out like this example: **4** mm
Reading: **40.6** mm
